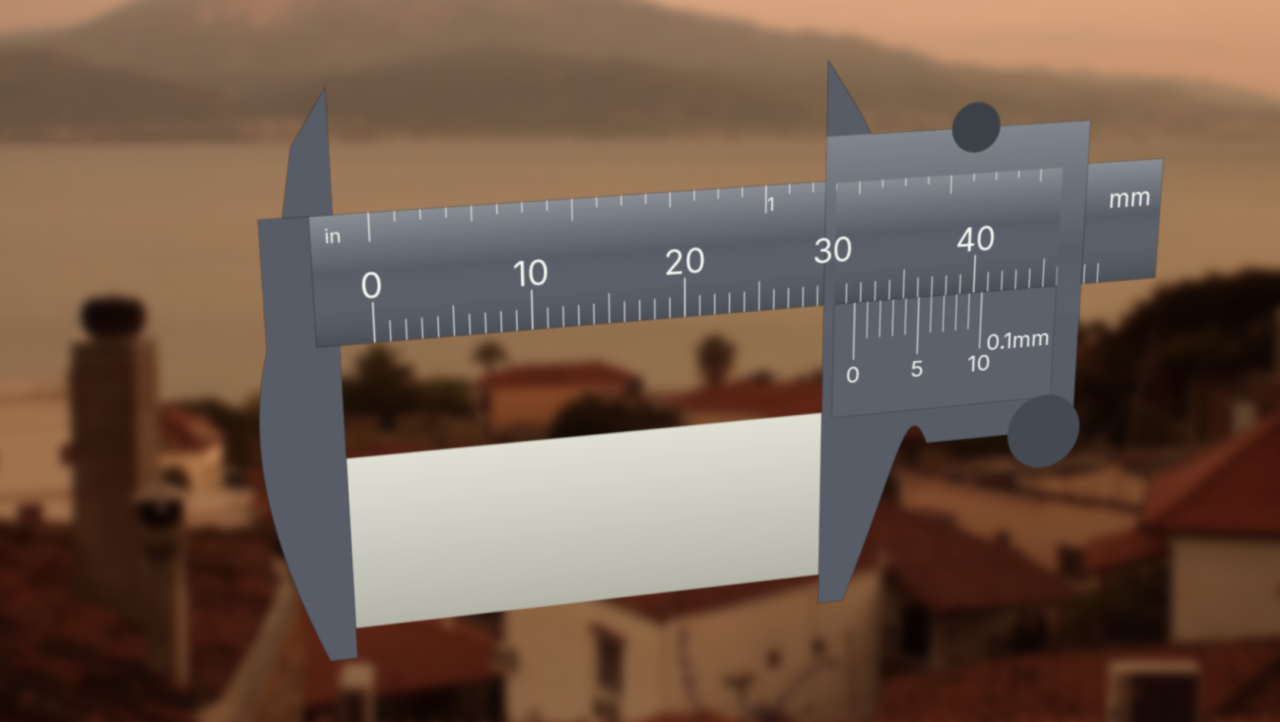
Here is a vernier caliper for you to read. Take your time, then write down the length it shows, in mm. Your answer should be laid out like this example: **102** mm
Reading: **31.6** mm
